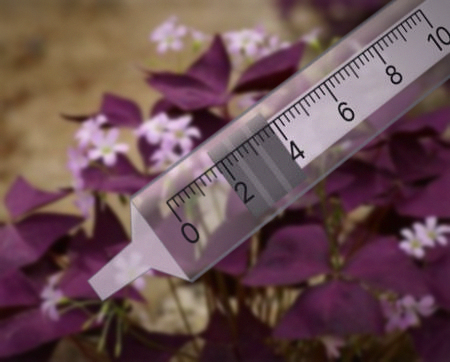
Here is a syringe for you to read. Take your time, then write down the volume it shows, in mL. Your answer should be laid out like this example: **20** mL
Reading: **1.8** mL
